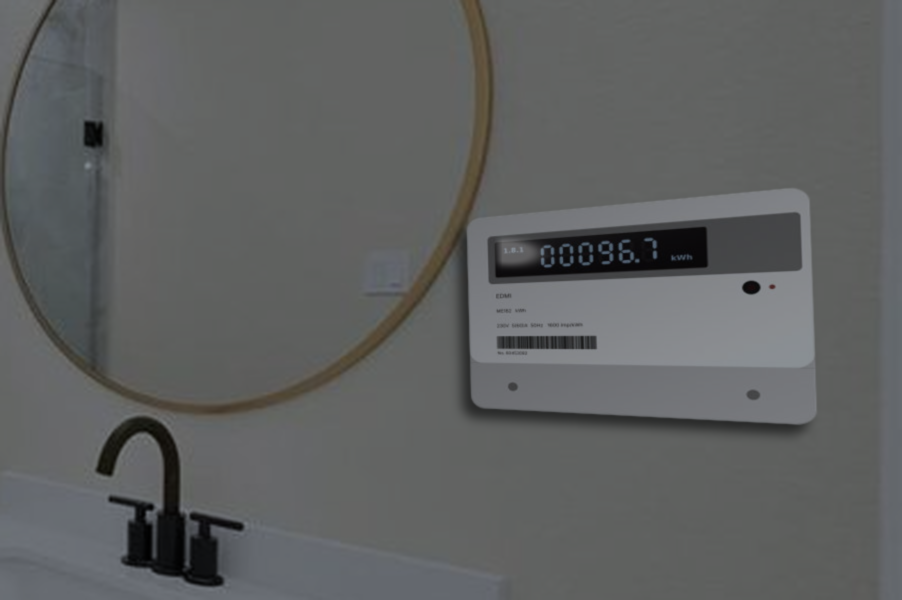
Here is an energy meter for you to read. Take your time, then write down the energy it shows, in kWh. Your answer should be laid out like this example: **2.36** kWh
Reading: **96.7** kWh
